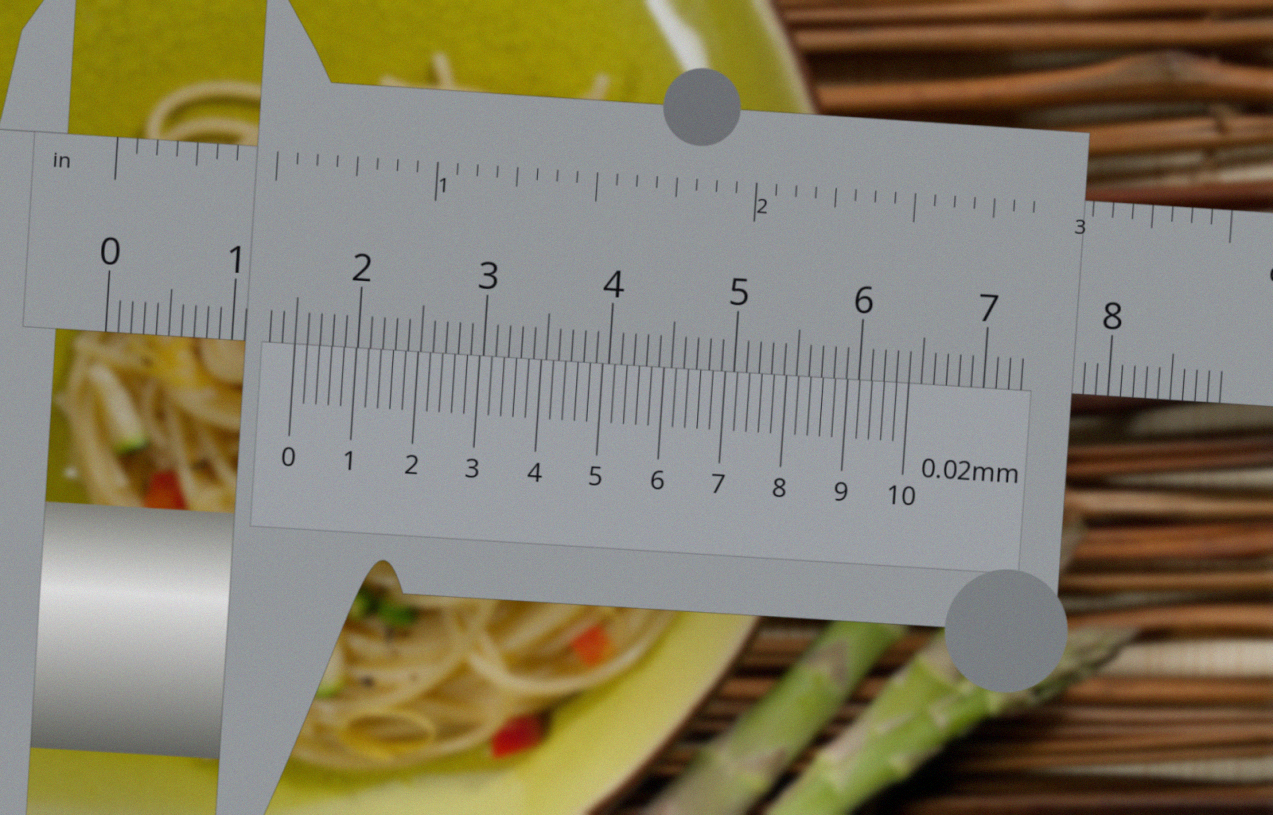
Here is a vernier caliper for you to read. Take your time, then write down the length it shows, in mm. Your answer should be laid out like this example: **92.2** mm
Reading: **15.0** mm
